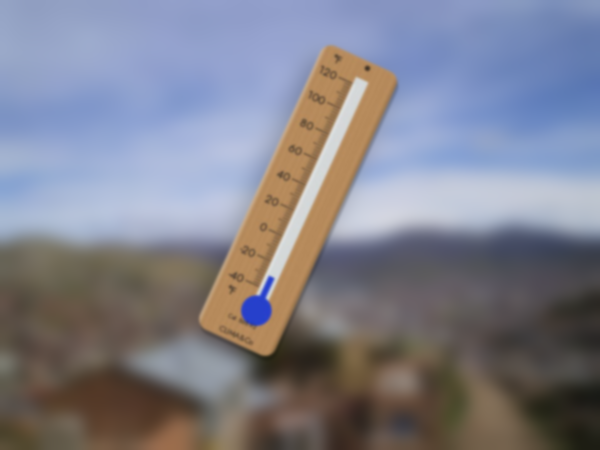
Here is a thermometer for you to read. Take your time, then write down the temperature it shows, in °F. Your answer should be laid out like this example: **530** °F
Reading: **-30** °F
